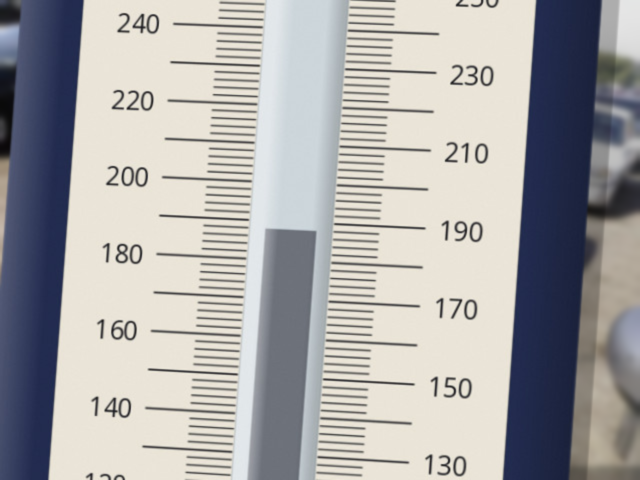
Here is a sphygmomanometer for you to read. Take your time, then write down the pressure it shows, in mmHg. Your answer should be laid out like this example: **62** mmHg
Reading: **188** mmHg
